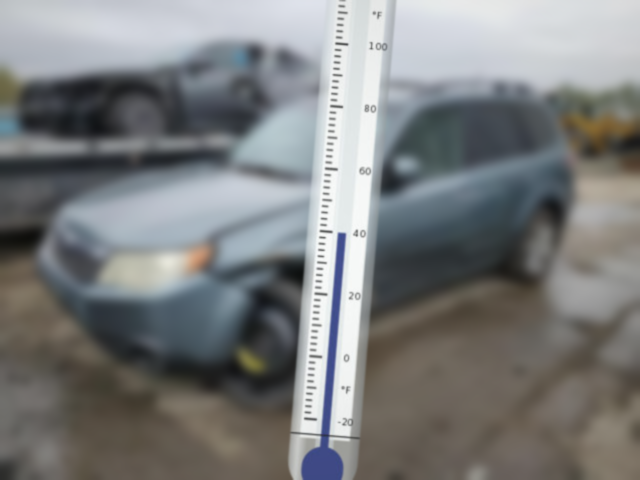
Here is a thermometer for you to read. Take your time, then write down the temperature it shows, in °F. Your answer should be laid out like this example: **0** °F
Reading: **40** °F
